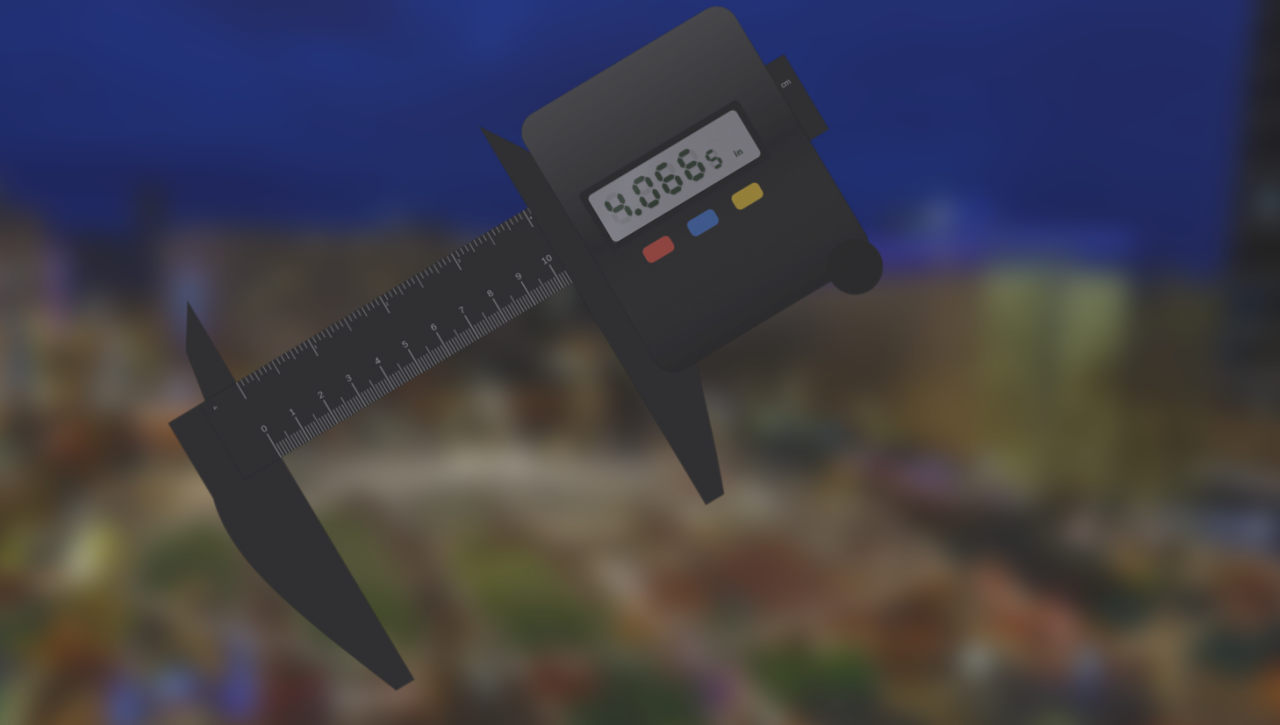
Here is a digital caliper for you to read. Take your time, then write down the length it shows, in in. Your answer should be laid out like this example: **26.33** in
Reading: **4.0665** in
